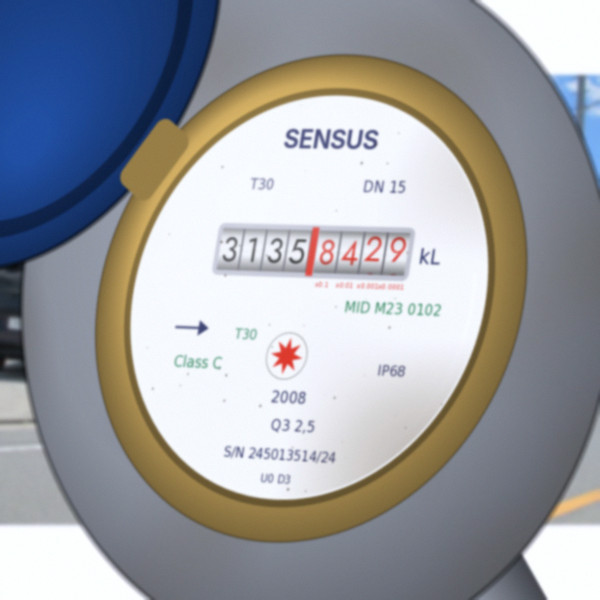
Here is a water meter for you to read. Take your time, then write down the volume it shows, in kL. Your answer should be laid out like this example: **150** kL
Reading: **3135.8429** kL
